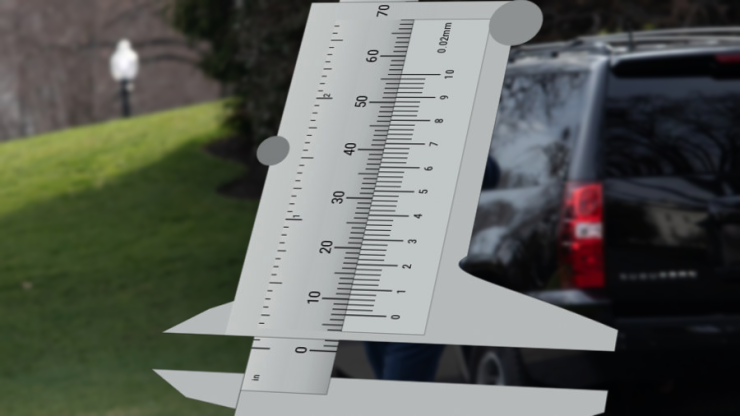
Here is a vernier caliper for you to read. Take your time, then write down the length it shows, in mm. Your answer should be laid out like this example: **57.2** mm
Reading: **7.0** mm
